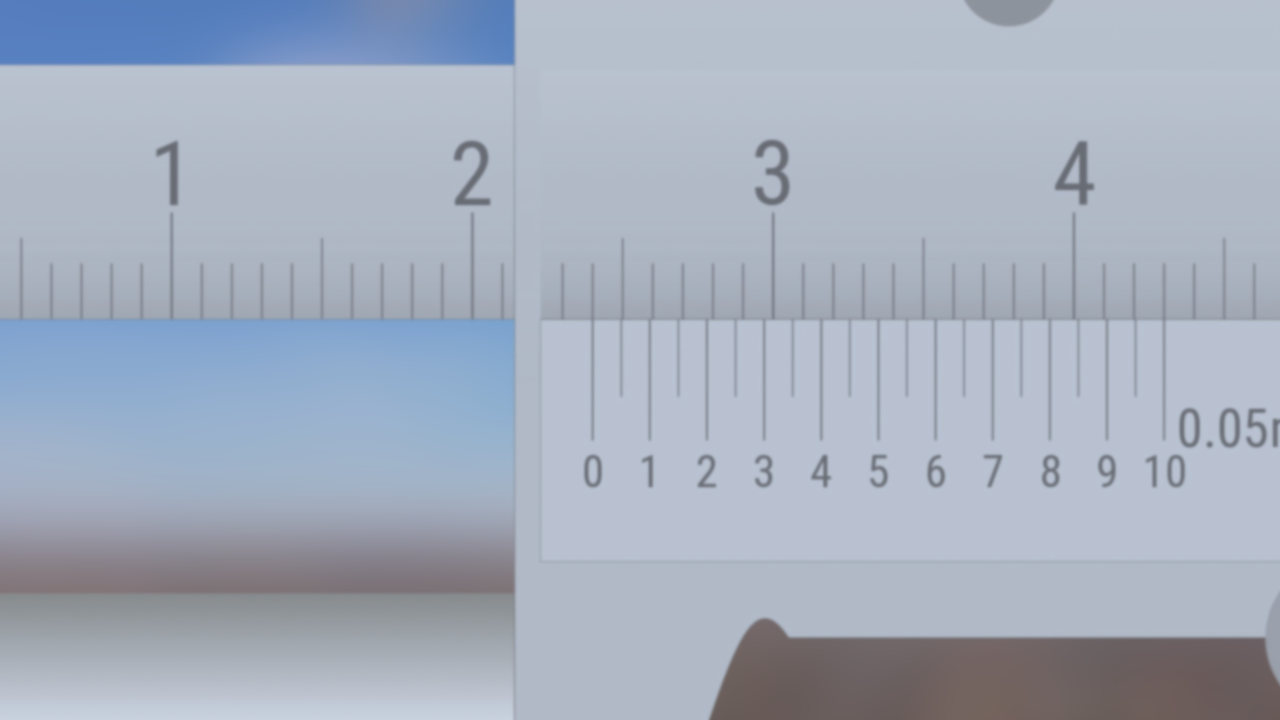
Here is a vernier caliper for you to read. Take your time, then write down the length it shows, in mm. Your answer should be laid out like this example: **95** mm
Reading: **24.0** mm
